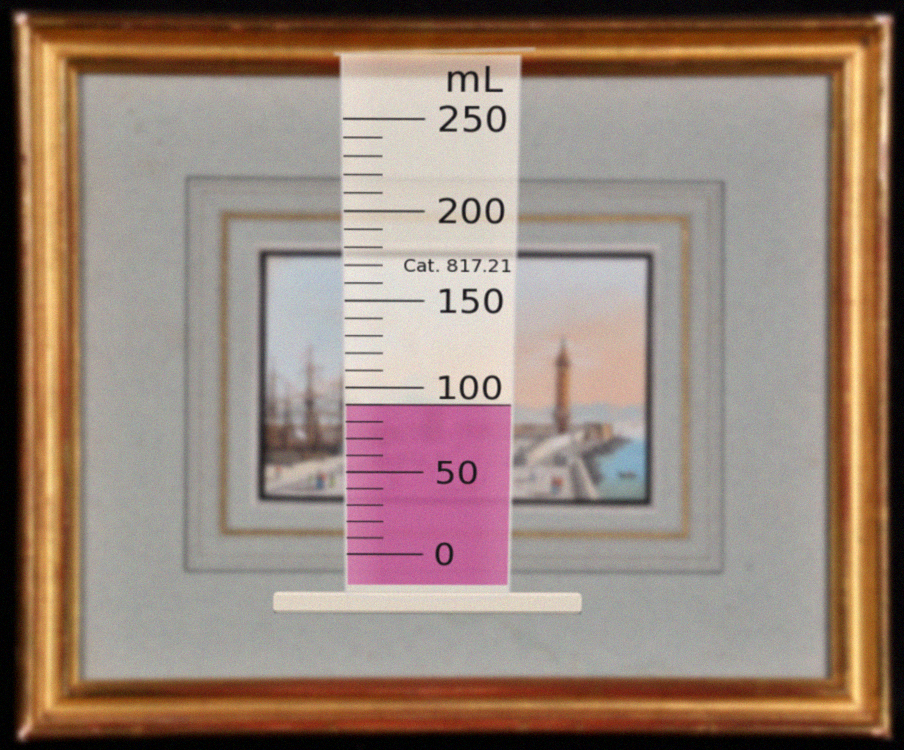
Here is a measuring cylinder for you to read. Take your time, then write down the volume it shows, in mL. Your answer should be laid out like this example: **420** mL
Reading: **90** mL
